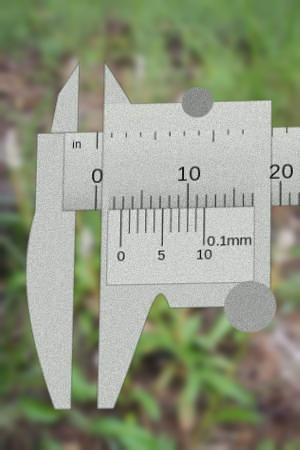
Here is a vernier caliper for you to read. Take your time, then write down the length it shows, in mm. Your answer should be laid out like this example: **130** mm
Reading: **2.8** mm
